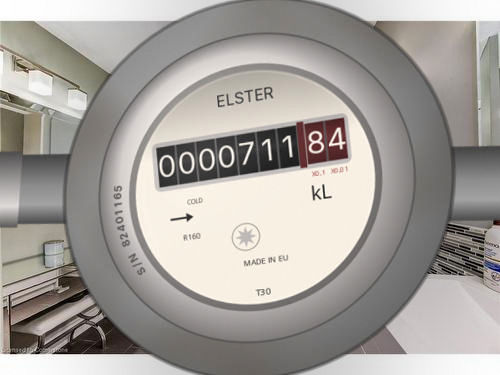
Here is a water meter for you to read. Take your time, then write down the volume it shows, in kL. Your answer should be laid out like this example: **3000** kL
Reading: **711.84** kL
